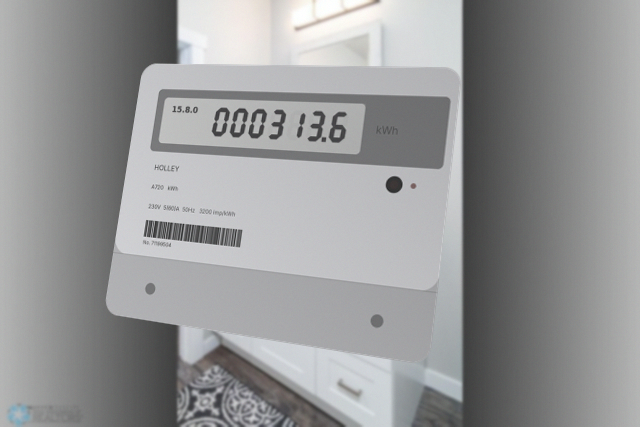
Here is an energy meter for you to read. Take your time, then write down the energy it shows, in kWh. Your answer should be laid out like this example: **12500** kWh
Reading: **313.6** kWh
